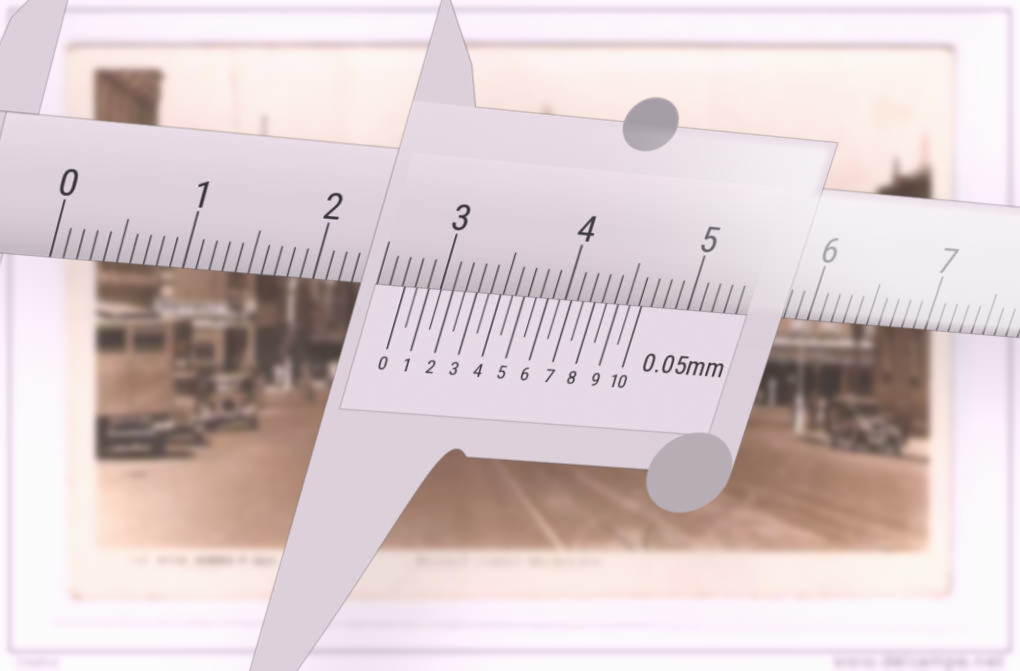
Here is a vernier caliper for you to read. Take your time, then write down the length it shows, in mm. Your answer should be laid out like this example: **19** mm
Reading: **27.2** mm
